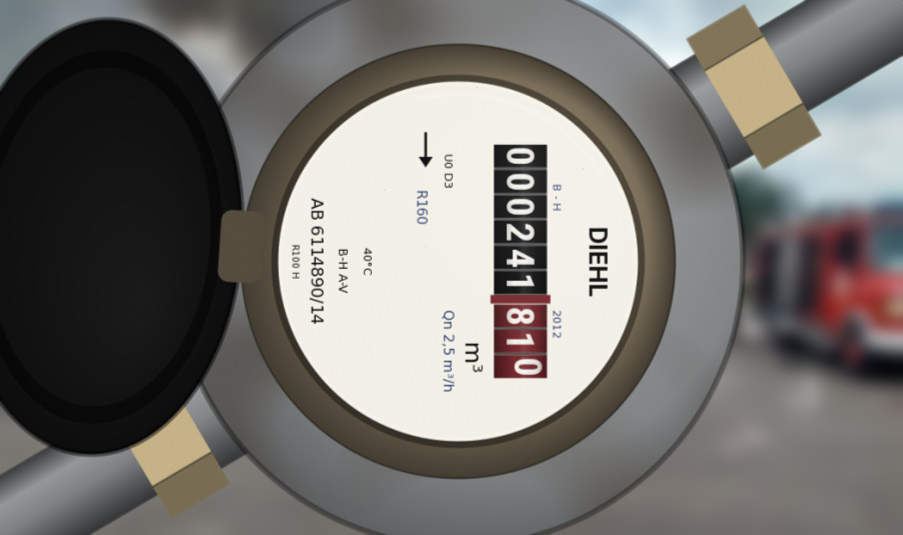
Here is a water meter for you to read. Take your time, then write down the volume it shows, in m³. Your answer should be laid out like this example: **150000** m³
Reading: **241.810** m³
